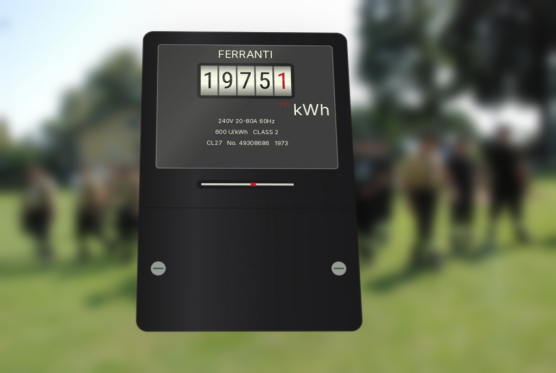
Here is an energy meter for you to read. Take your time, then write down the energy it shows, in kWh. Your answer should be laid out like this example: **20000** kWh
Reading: **1975.1** kWh
